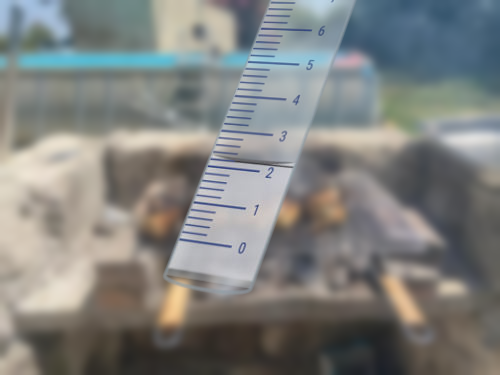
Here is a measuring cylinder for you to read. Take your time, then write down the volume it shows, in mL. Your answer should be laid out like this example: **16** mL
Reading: **2.2** mL
